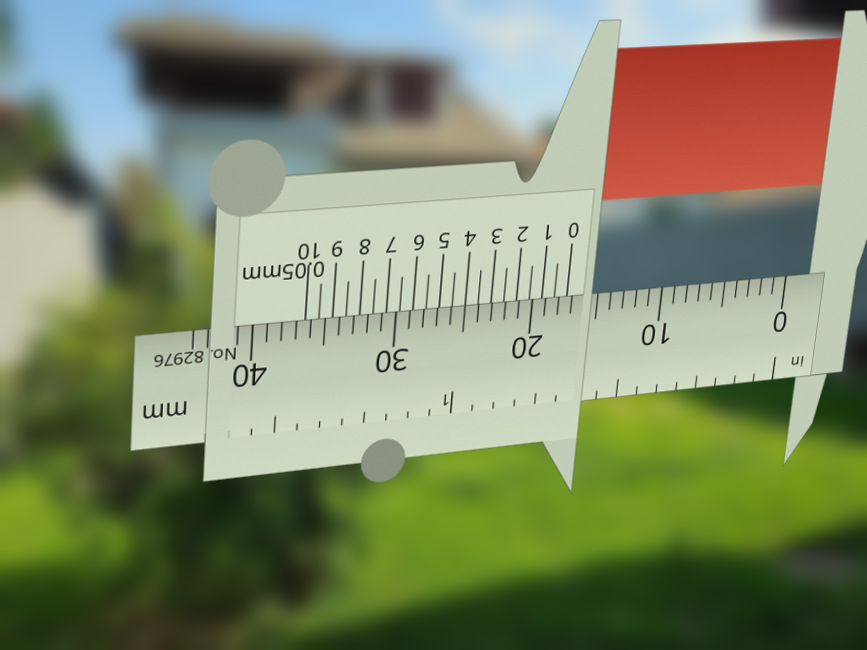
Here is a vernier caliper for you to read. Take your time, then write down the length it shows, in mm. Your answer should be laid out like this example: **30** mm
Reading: **17.4** mm
